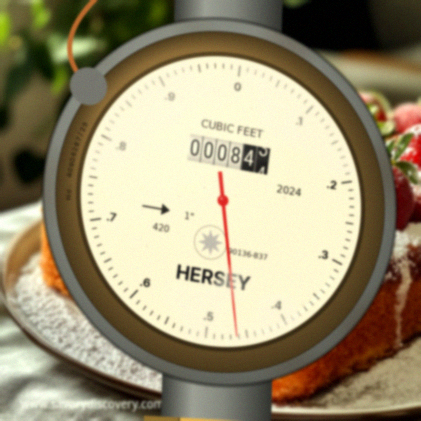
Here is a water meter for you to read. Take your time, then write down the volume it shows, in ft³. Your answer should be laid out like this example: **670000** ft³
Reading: **843.46** ft³
